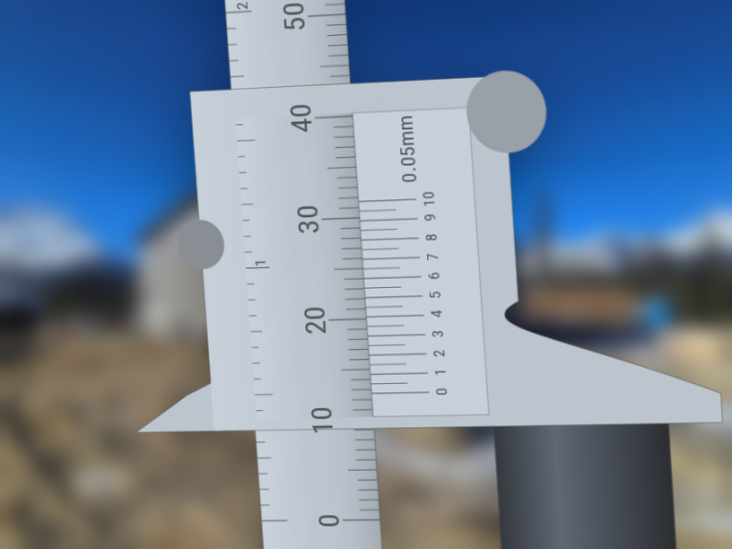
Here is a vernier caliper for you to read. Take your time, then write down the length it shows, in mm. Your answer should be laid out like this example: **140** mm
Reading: **12.6** mm
